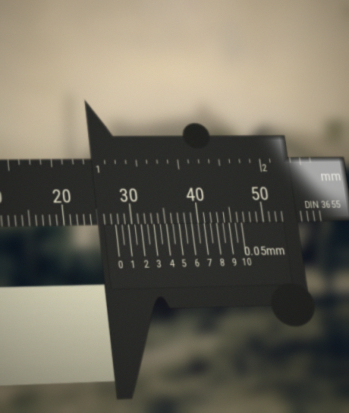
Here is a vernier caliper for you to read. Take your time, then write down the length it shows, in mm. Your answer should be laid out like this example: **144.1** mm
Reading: **27.6** mm
